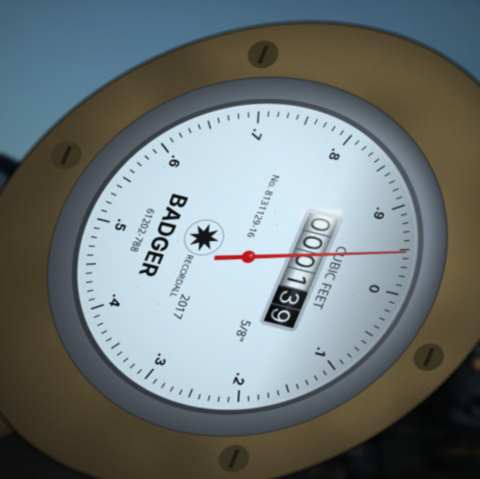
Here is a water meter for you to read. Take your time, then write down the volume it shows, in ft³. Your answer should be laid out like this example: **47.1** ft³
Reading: **138.95** ft³
